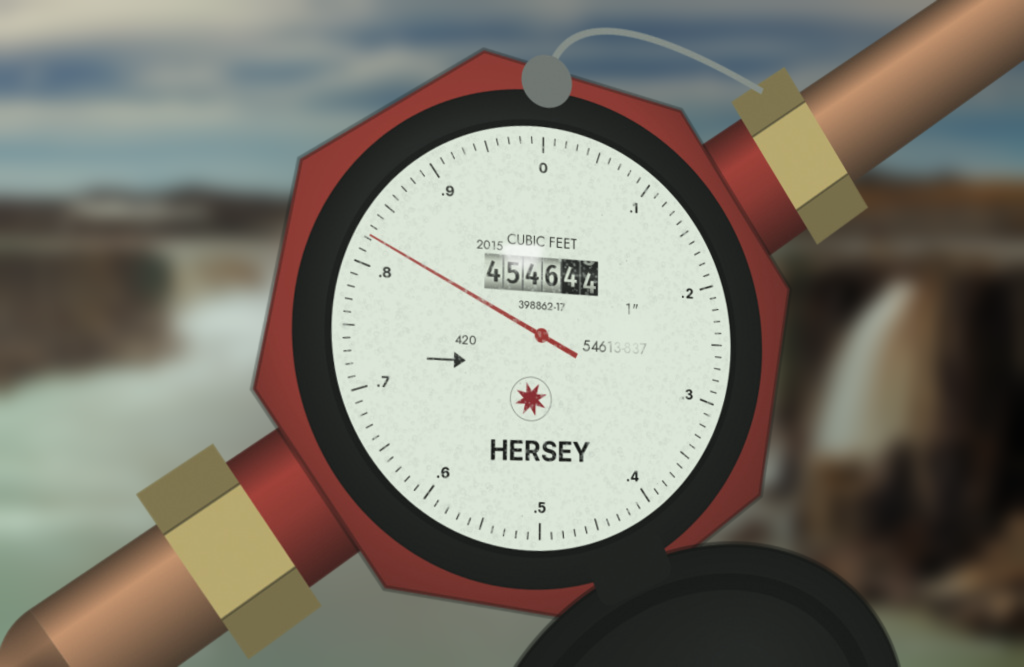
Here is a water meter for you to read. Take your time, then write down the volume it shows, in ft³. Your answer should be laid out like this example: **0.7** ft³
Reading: **454643.82** ft³
